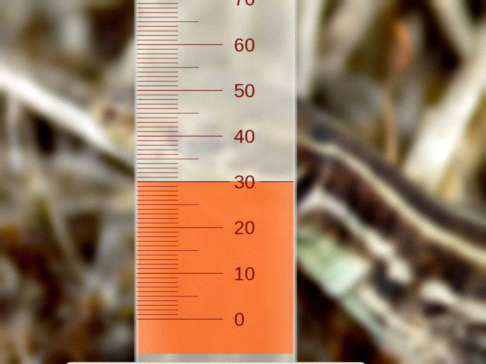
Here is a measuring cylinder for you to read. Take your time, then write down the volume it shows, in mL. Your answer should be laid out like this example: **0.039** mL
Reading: **30** mL
